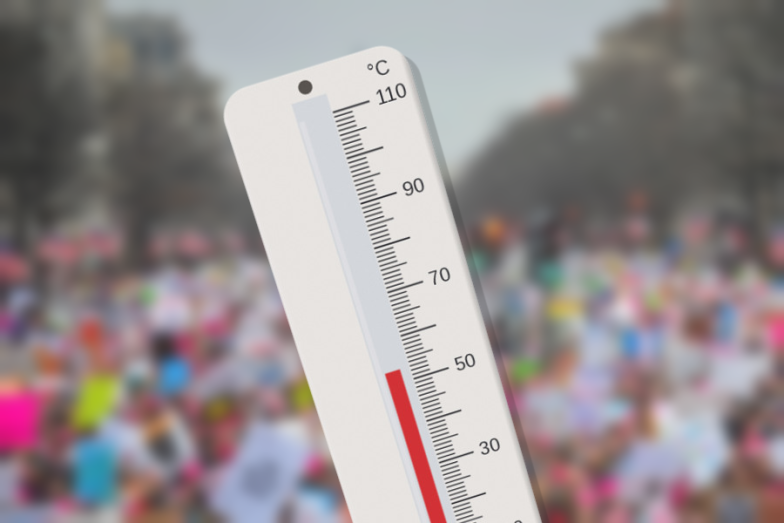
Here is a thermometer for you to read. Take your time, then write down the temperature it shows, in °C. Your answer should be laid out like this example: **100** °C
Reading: **53** °C
